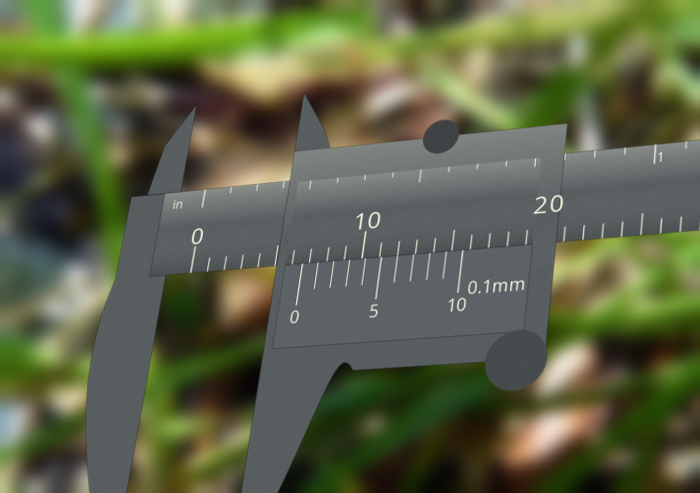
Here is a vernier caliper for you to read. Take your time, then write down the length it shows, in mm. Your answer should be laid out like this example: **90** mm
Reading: **6.6** mm
